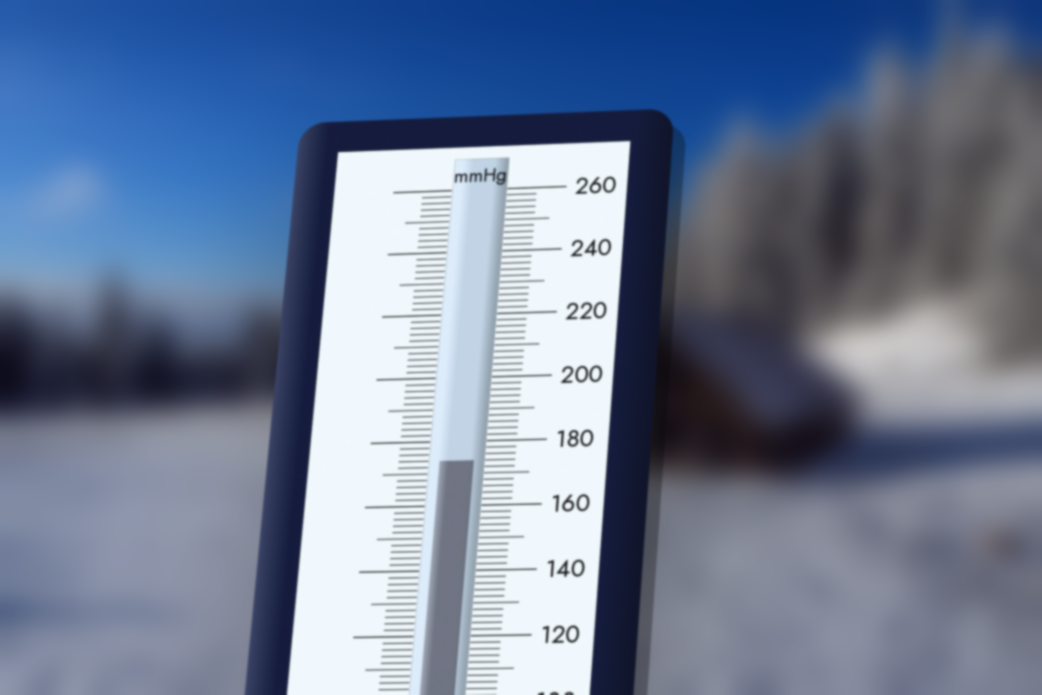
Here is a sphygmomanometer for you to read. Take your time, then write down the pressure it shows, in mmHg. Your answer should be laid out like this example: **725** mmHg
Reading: **174** mmHg
